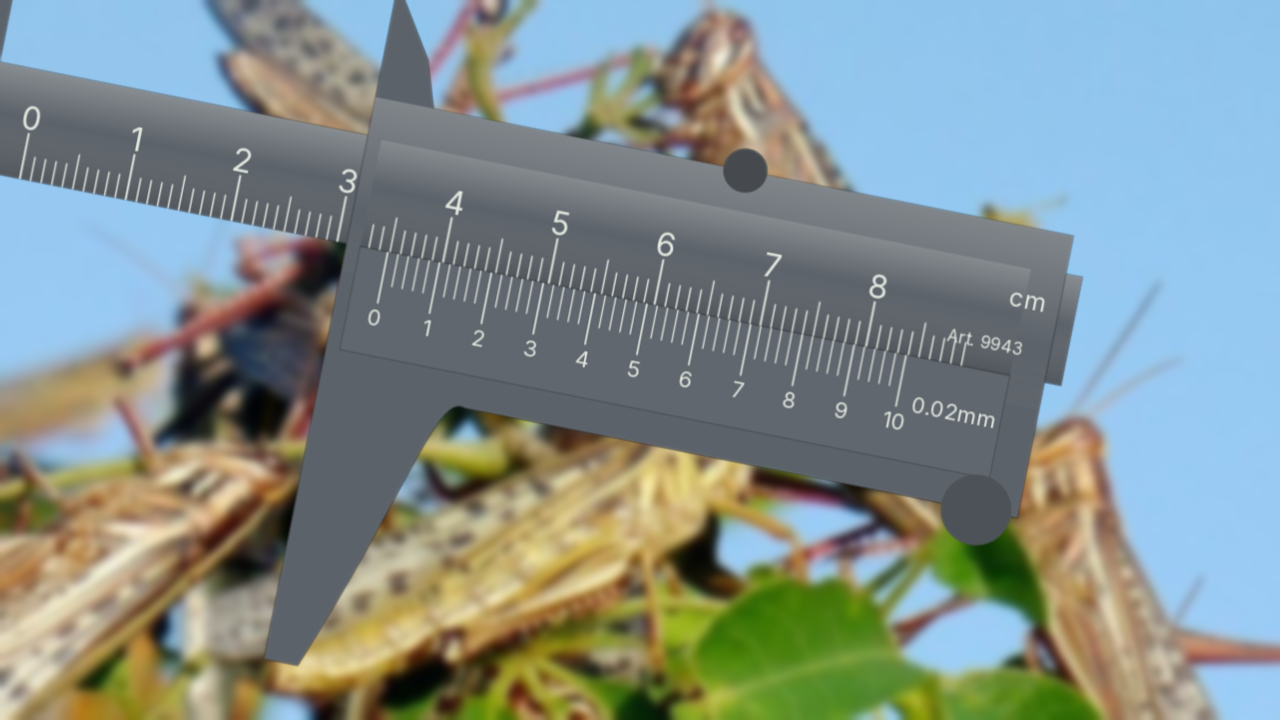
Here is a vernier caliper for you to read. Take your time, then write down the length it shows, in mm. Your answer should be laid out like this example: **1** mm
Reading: **34.8** mm
